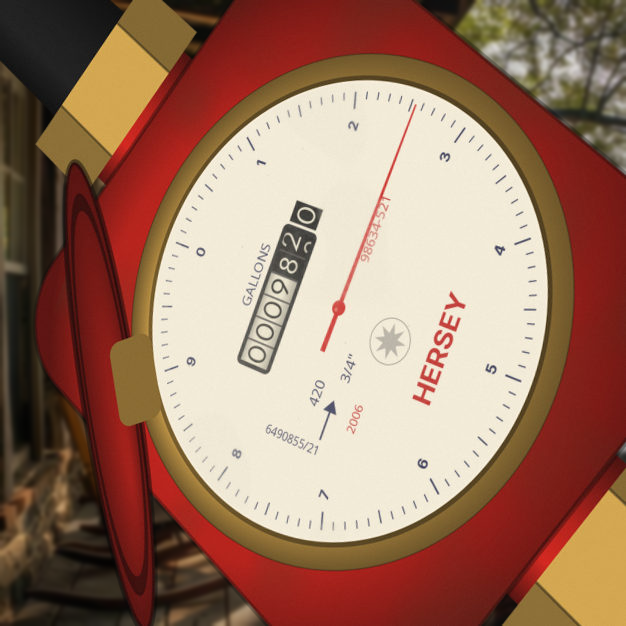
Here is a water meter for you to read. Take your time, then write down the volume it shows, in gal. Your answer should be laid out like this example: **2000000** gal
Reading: **9822.5** gal
